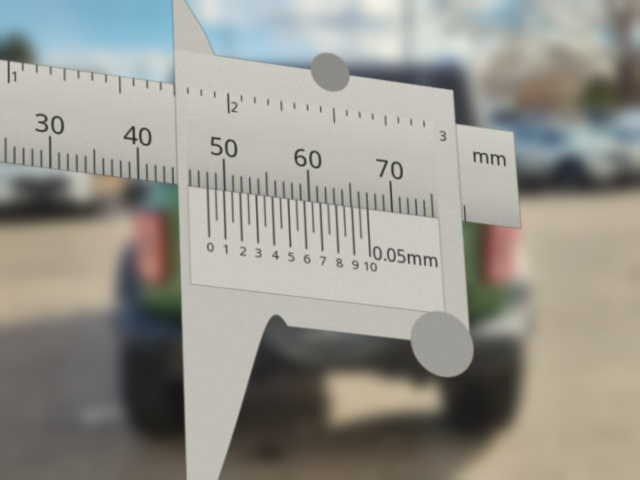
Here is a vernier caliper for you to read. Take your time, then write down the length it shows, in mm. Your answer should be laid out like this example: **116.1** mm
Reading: **48.0** mm
